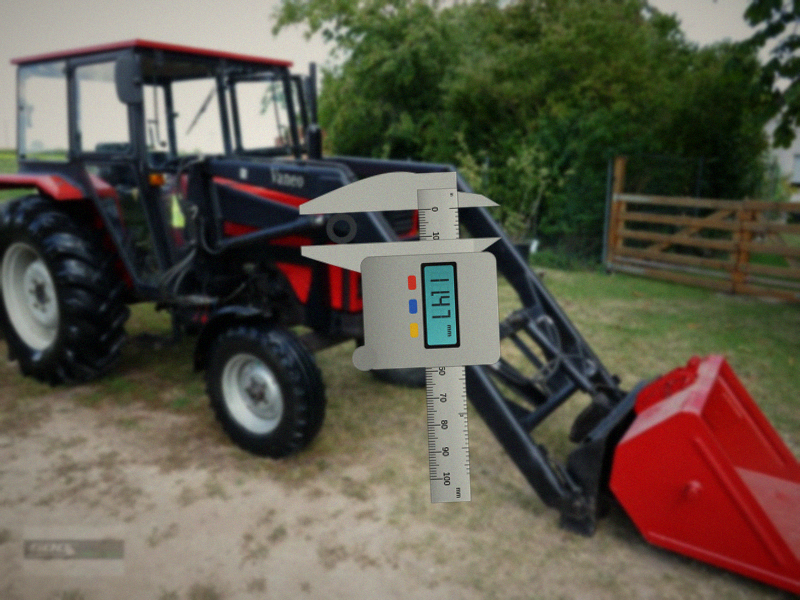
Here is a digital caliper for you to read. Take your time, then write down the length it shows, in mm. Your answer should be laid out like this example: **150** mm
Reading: **11.47** mm
